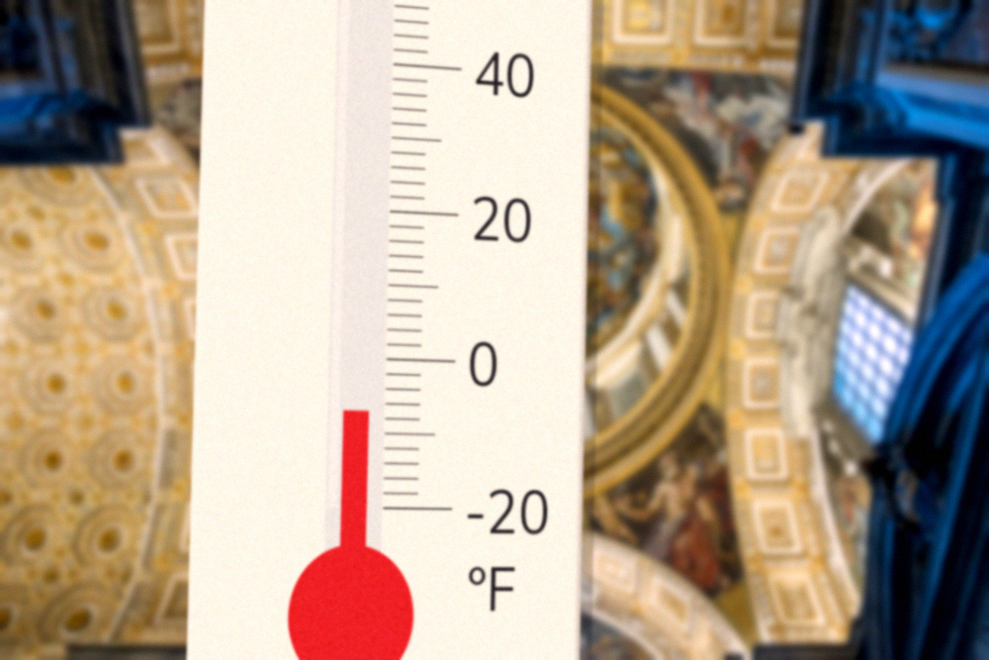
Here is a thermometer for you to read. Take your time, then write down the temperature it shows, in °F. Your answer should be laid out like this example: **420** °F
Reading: **-7** °F
